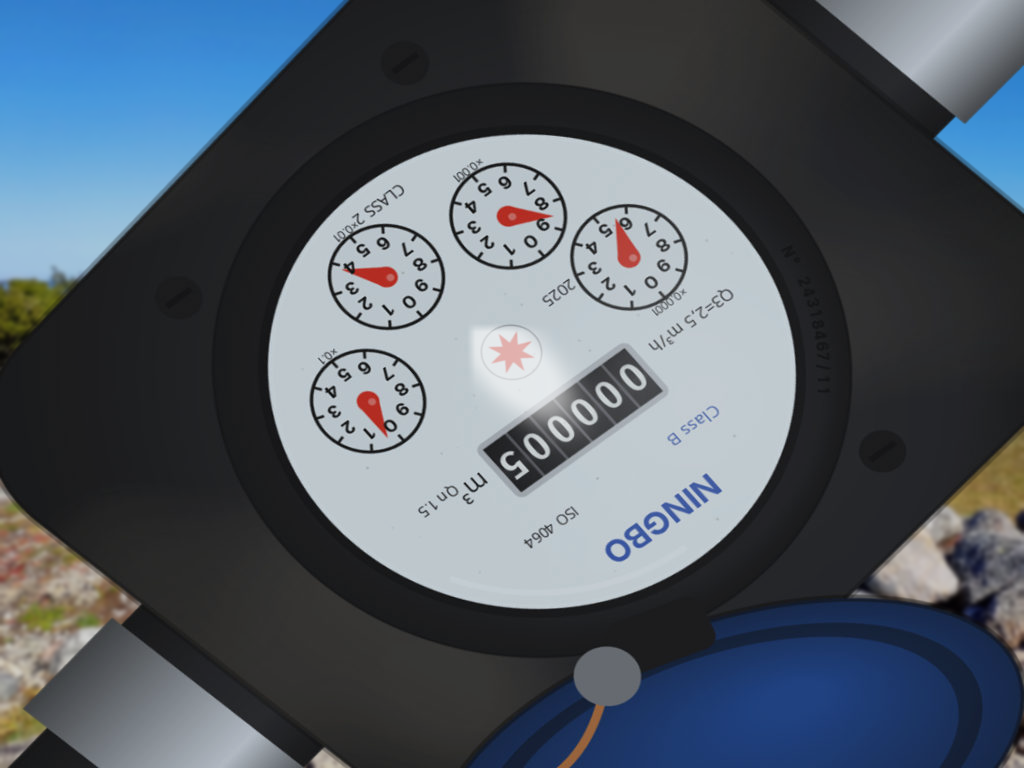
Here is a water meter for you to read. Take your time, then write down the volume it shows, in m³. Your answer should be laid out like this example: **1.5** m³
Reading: **5.0385** m³
